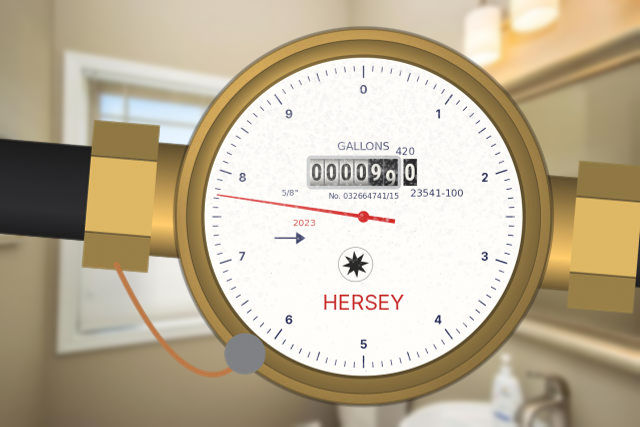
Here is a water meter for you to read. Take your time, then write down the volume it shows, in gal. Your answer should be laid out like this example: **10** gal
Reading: **987.7** gal
